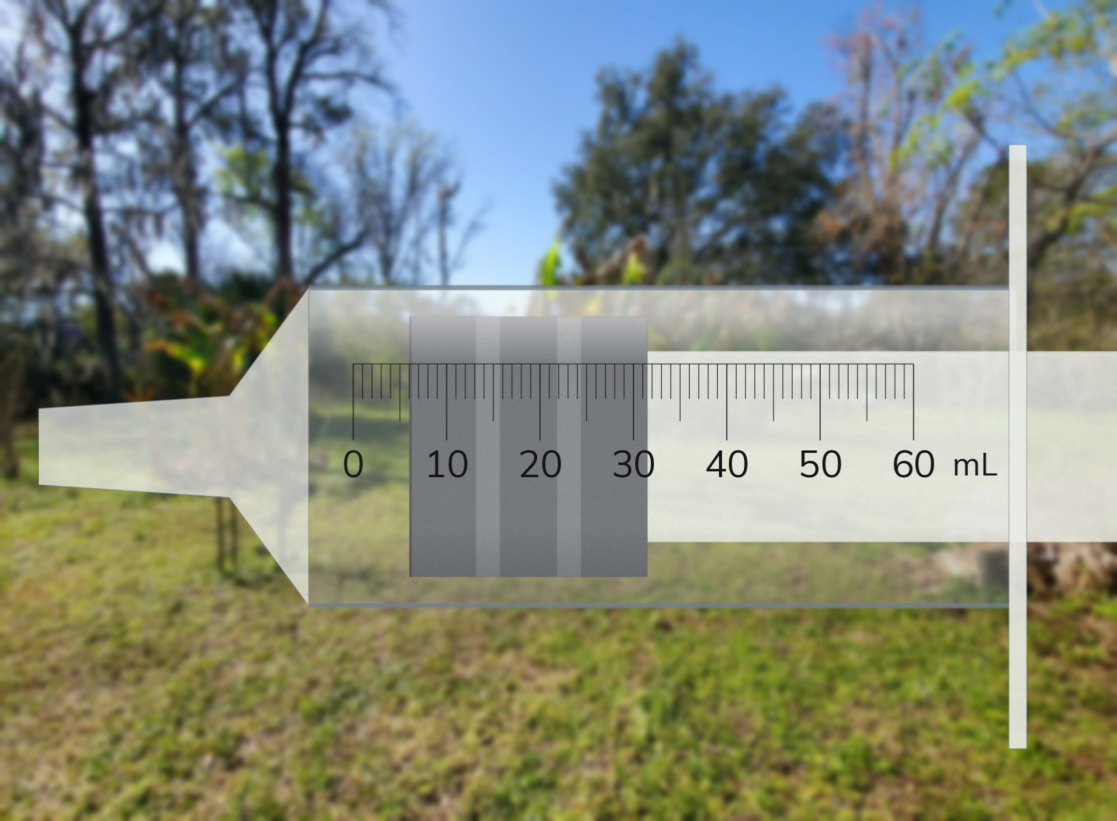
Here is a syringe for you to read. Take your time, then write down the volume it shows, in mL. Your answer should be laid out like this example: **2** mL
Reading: **6** mL
